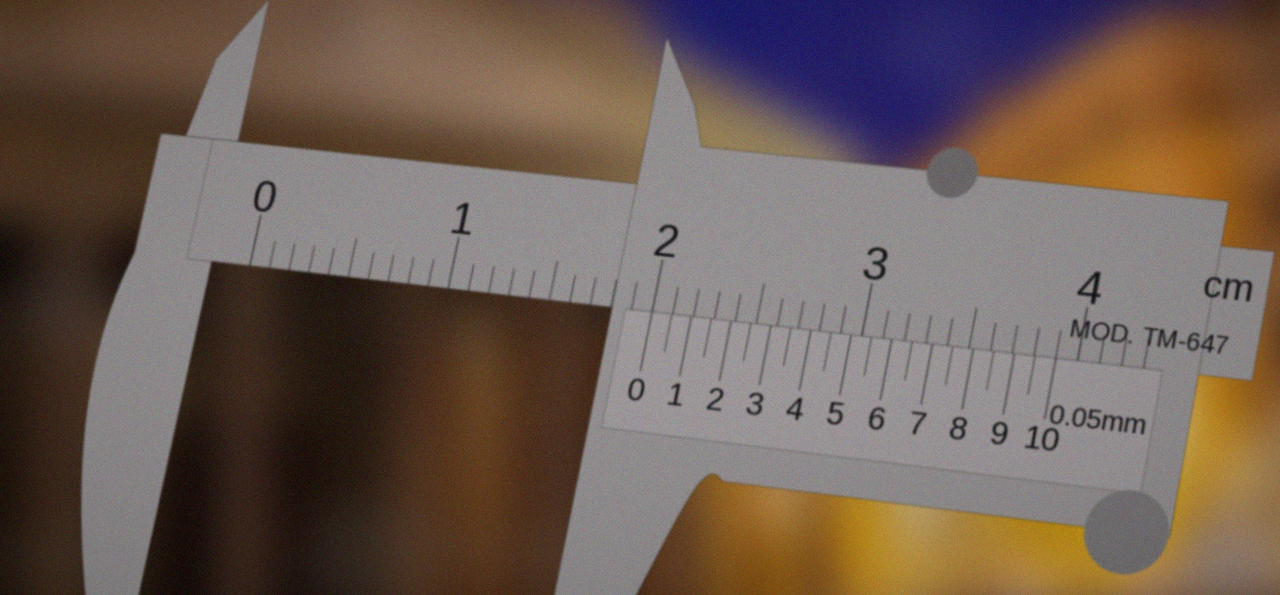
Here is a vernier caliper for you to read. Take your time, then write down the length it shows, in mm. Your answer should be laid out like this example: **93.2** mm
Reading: **20.0** mm
